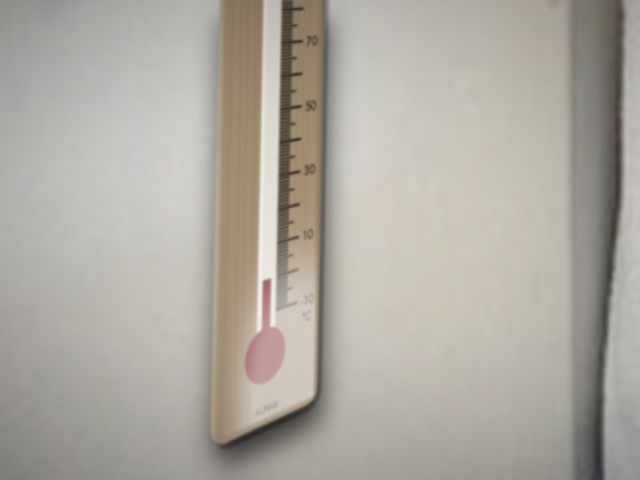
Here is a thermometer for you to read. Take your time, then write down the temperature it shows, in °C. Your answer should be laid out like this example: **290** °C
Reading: **0** °C
